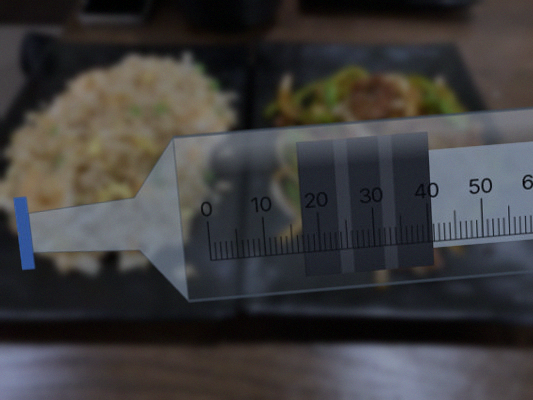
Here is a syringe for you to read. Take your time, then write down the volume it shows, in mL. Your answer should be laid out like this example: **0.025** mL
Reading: **17** mL
